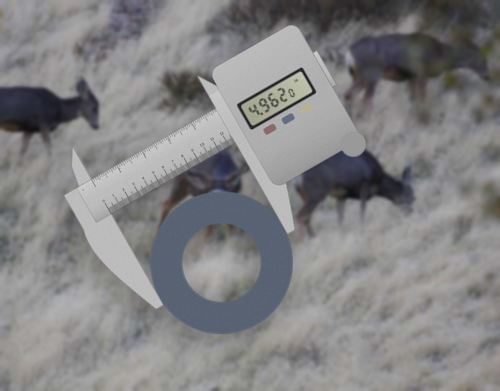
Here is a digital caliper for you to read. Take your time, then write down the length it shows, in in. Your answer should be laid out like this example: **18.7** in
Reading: **4.9620** in
